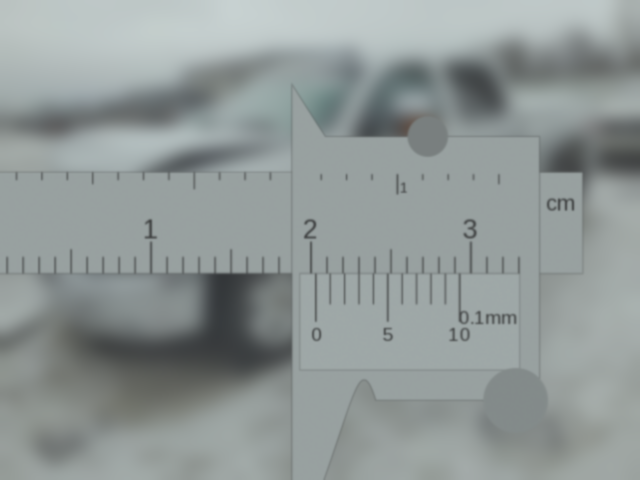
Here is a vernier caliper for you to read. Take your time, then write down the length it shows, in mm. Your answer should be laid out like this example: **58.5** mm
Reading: **20.3** mm
